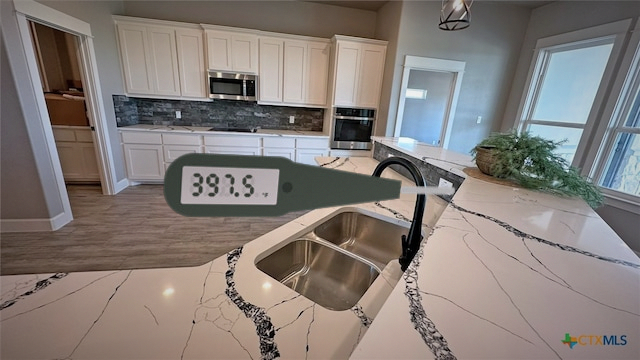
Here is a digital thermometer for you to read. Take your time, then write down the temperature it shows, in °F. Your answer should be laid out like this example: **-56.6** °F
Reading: **397.5** °F
